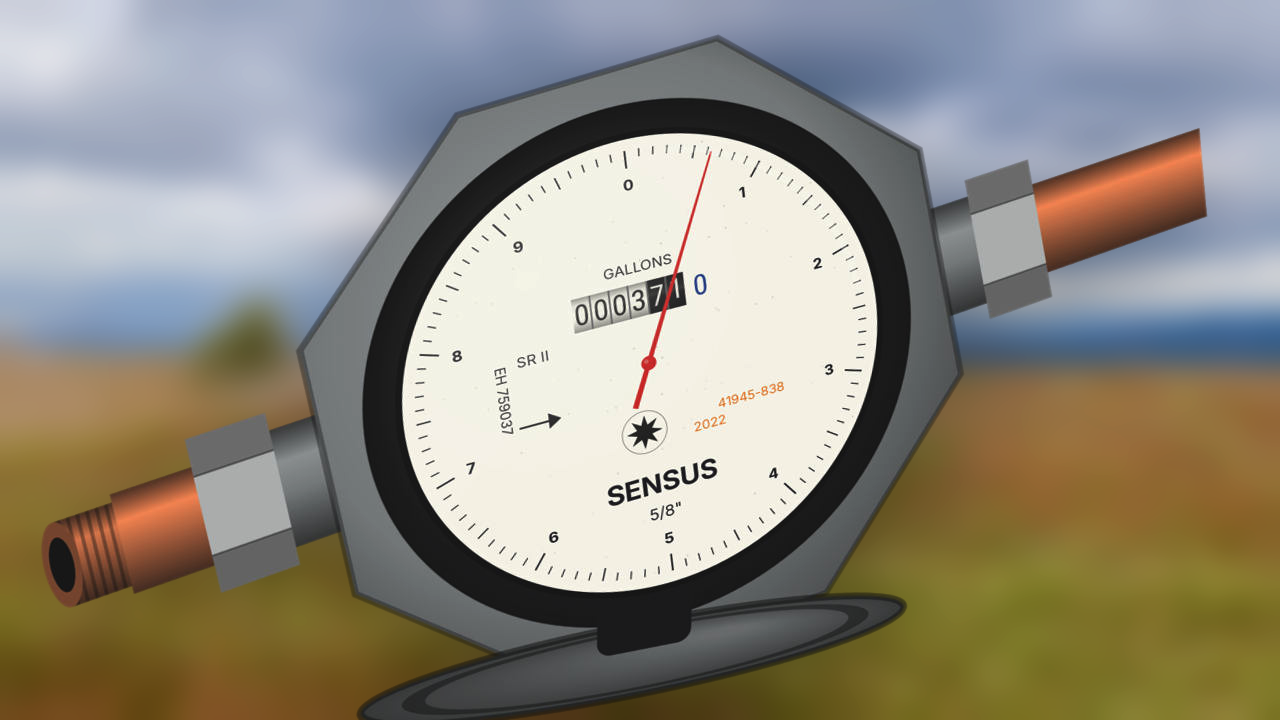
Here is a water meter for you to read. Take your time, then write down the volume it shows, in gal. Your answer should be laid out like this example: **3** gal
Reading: **3710.6** gal
